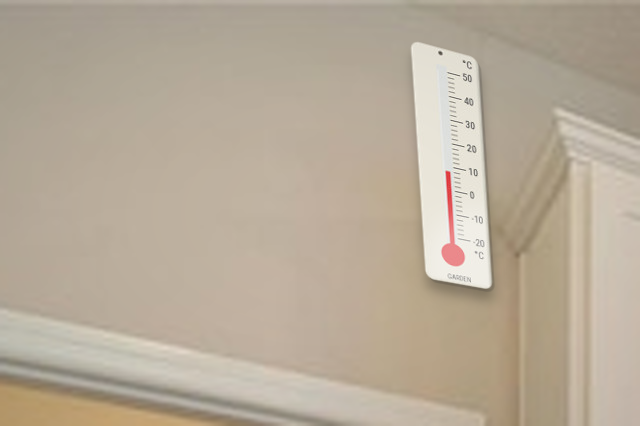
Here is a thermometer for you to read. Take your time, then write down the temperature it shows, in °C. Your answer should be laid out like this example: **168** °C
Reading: **8** °C
